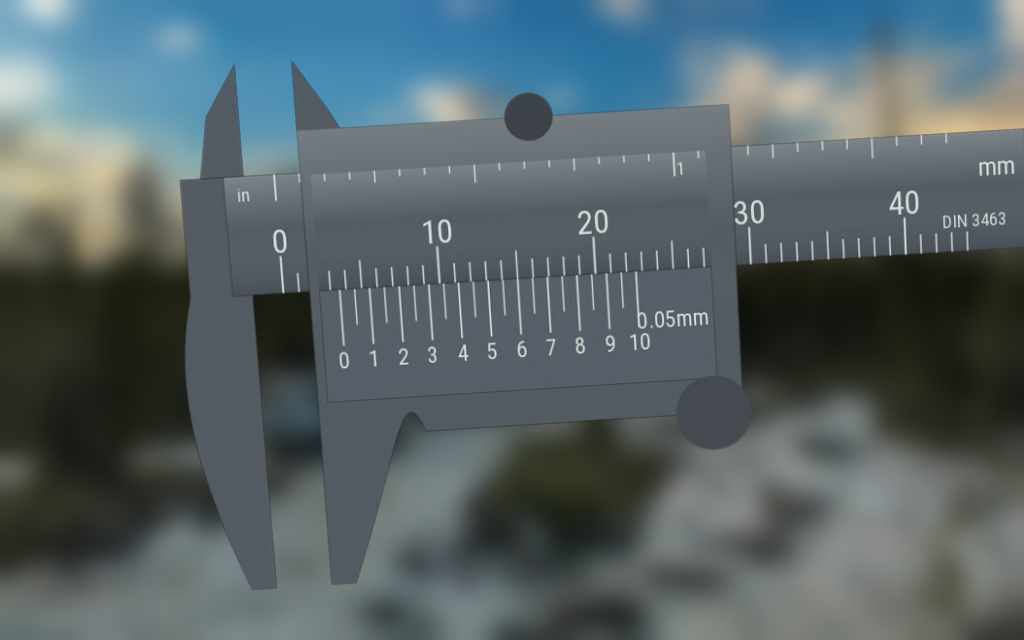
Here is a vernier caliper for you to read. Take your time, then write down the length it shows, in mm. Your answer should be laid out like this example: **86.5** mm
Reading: **3.6** mm
